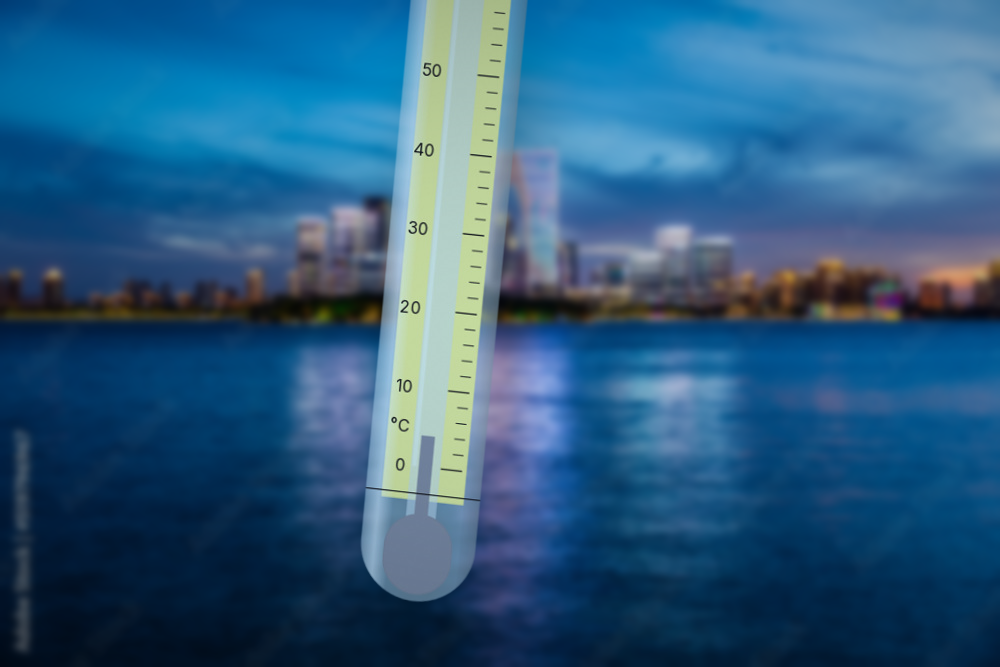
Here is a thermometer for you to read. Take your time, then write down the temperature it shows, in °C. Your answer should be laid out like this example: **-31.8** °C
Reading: **4** °C
